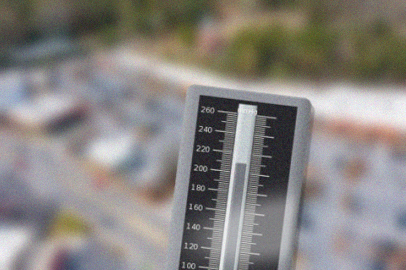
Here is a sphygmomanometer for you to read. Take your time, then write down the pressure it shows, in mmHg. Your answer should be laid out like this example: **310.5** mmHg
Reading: **210** mmHg
